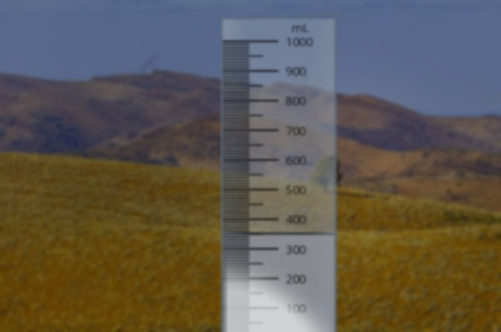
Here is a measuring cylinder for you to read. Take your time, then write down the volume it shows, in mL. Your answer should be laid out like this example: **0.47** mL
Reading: **350** mL
